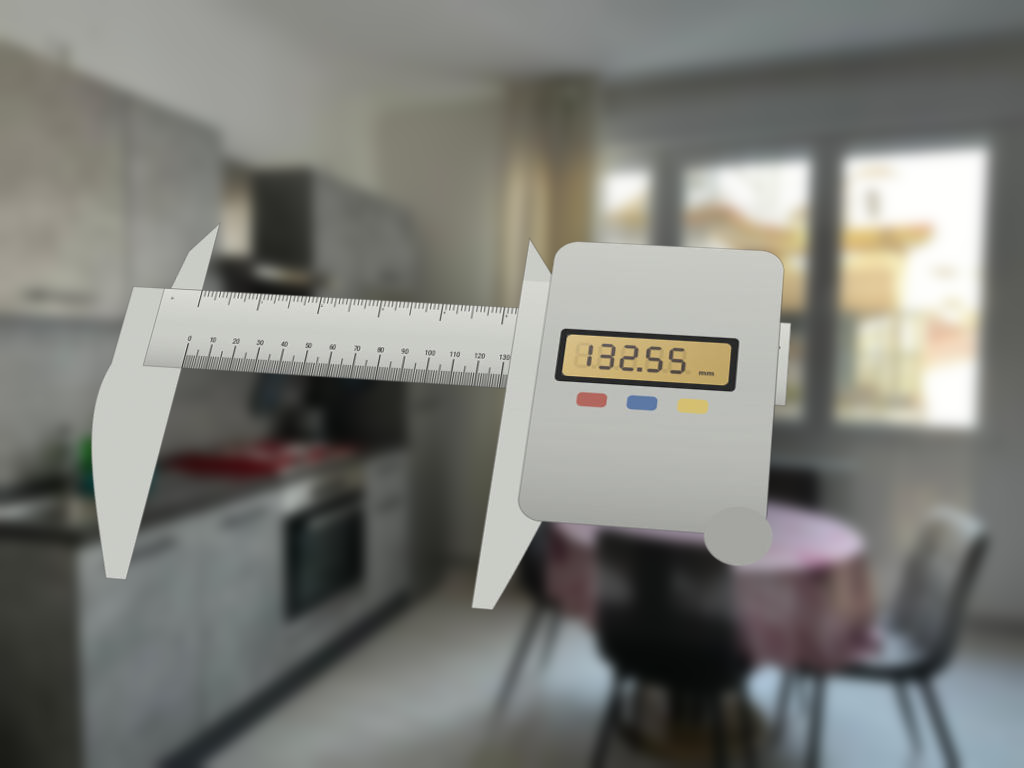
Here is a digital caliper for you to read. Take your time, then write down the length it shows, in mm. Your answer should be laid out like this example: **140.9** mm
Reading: **132.55** mm
